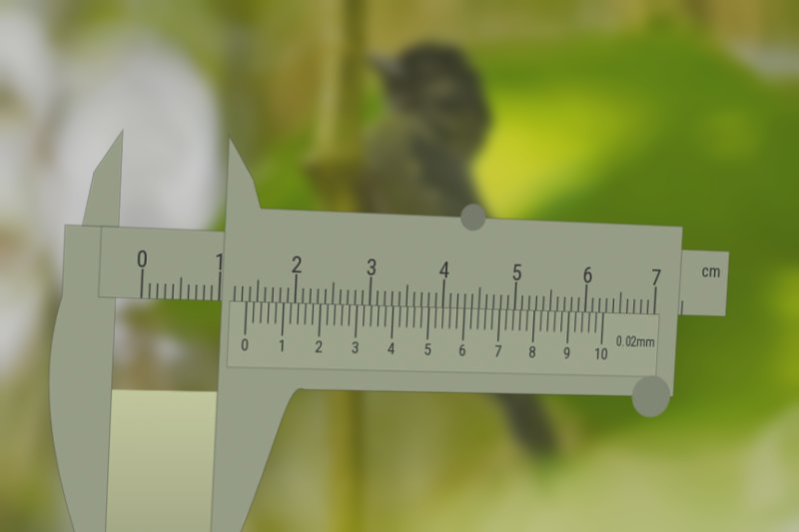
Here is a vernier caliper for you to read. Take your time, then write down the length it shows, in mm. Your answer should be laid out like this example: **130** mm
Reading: **13.6** mm
